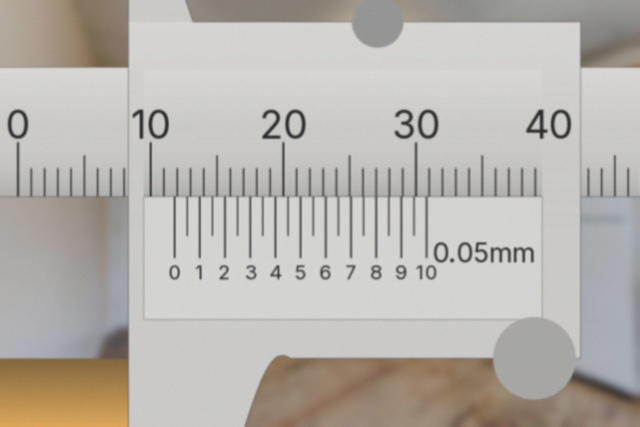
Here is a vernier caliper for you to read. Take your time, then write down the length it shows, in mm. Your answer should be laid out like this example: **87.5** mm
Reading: **11.8** mm
